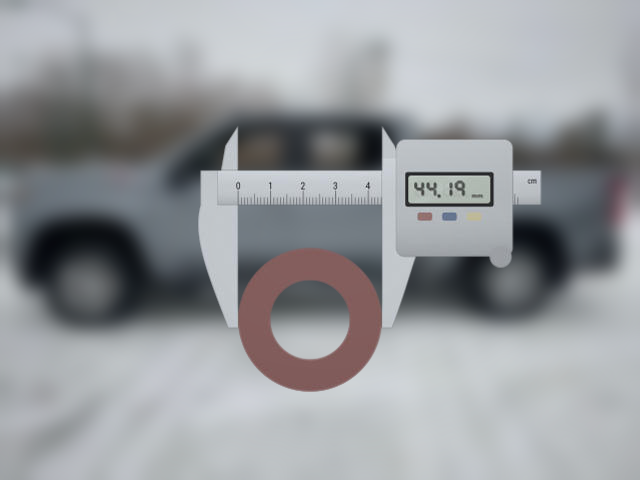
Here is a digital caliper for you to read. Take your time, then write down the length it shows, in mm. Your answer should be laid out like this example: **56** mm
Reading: **44.19** mm
